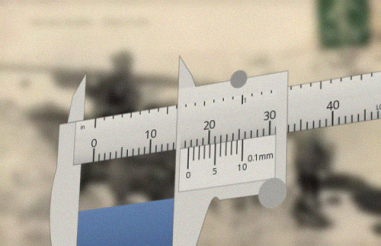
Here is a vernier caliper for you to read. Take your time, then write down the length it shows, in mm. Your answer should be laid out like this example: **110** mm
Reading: **16.6** mm
